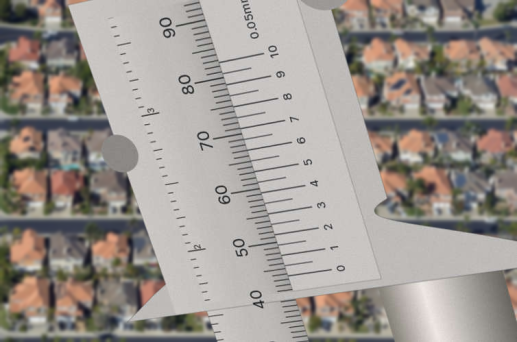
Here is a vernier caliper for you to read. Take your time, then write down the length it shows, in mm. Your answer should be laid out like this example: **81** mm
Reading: **43.6** mm
